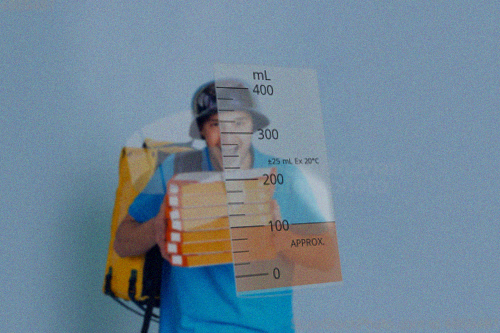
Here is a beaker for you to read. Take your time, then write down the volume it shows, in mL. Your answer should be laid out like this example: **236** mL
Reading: **100** mL
